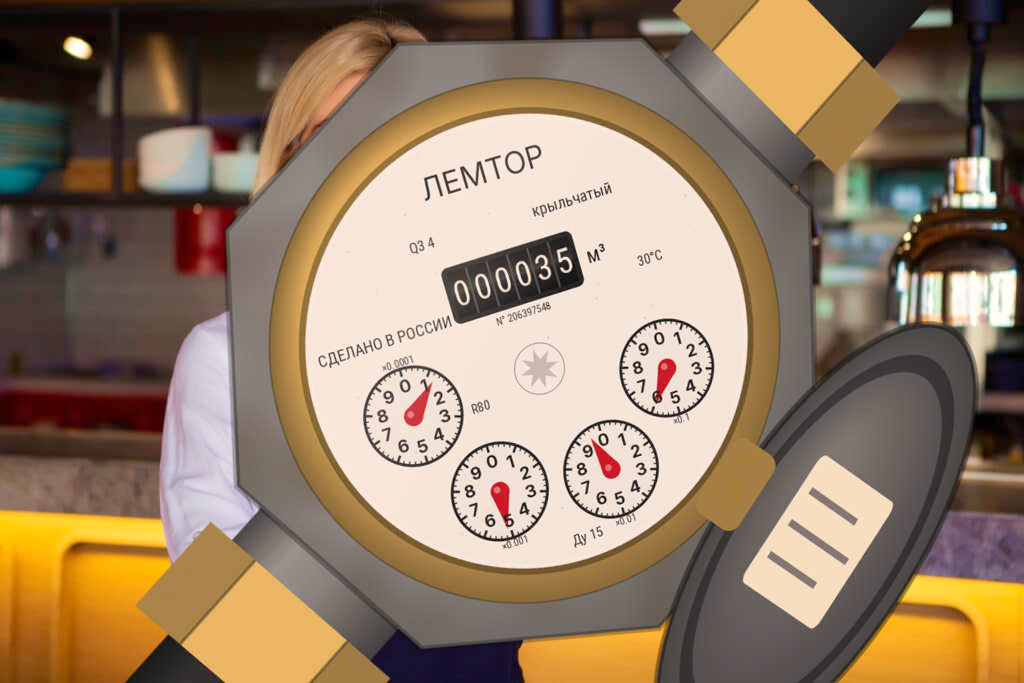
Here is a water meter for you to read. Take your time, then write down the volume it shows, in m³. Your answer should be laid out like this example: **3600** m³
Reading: **35.5951** m³
